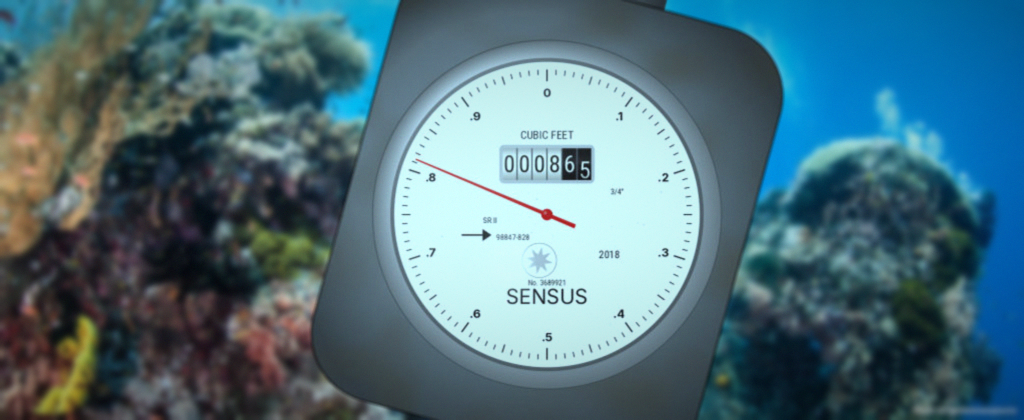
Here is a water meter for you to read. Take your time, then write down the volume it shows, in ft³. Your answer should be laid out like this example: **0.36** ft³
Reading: **864.81** ft³
